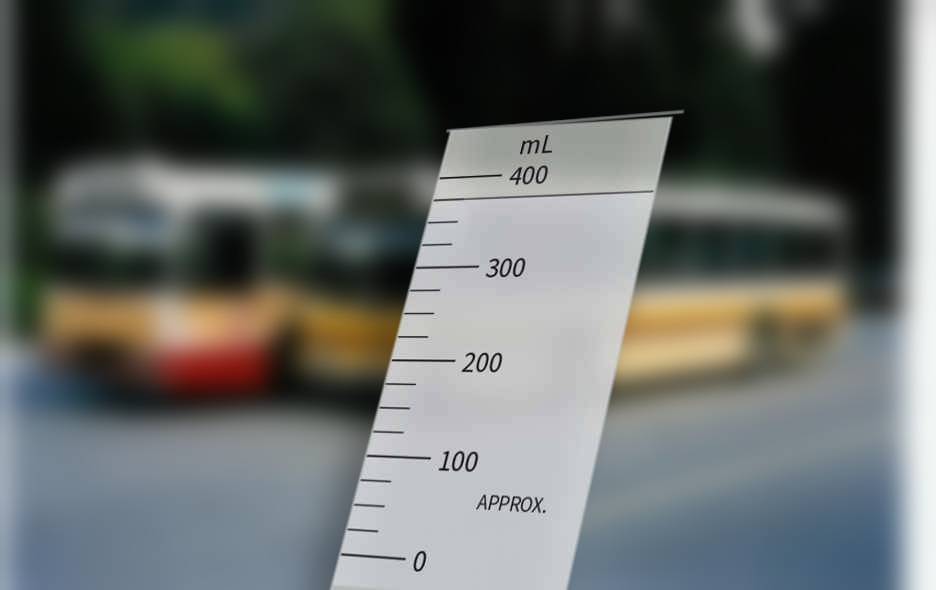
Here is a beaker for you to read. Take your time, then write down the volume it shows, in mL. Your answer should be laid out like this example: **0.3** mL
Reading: **375** mL
